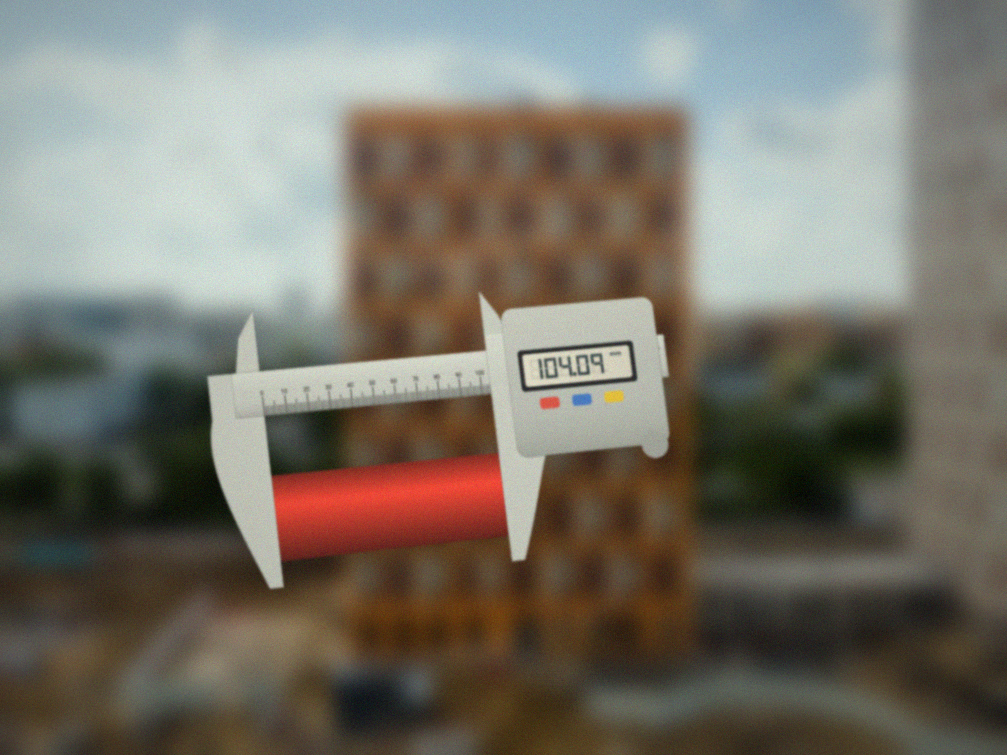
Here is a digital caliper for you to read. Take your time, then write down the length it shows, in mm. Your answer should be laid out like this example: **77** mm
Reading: **104.09** mm
